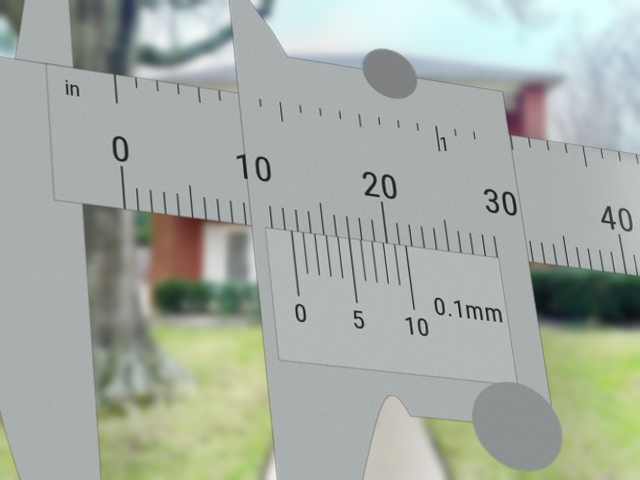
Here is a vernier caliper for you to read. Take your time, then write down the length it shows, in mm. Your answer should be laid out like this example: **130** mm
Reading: **12.5** mm
